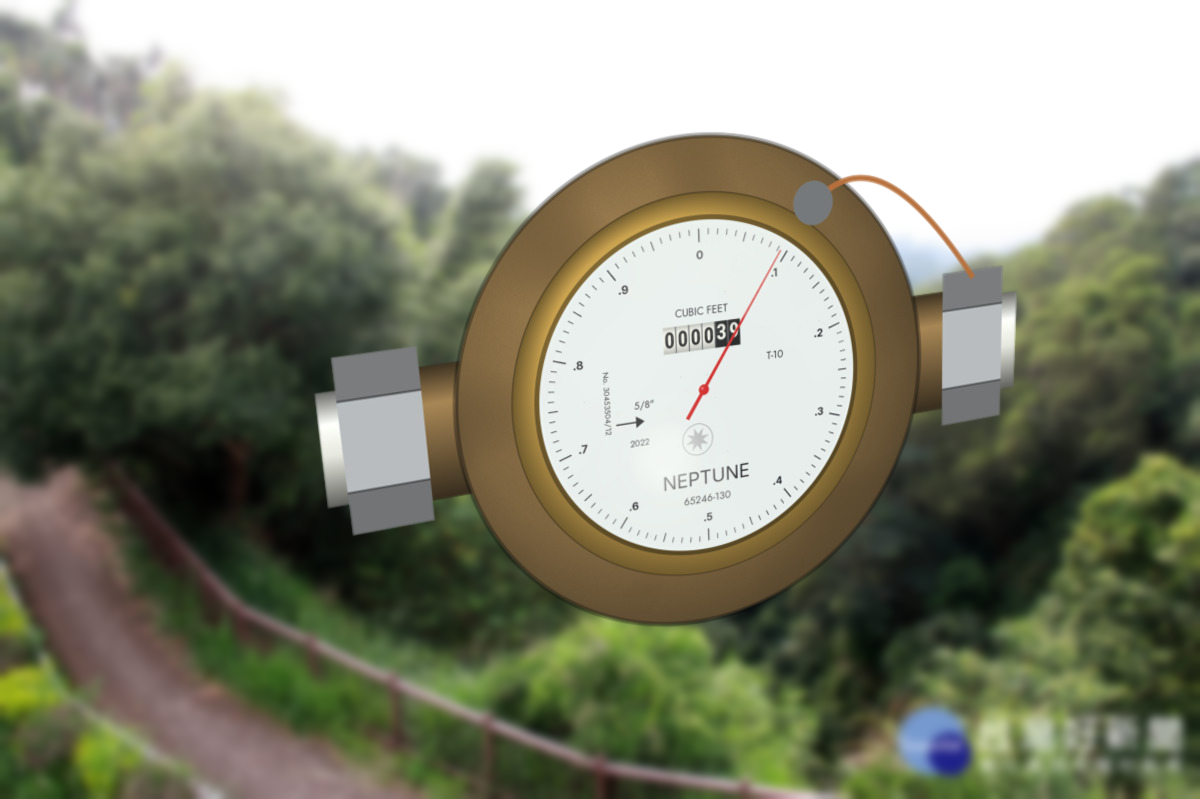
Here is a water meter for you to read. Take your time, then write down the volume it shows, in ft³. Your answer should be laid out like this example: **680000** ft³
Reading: **39.09** ft³
